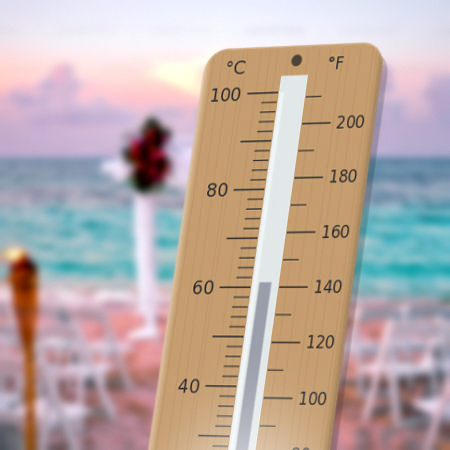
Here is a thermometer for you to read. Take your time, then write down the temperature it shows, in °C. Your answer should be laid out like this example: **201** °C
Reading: **61** °C
